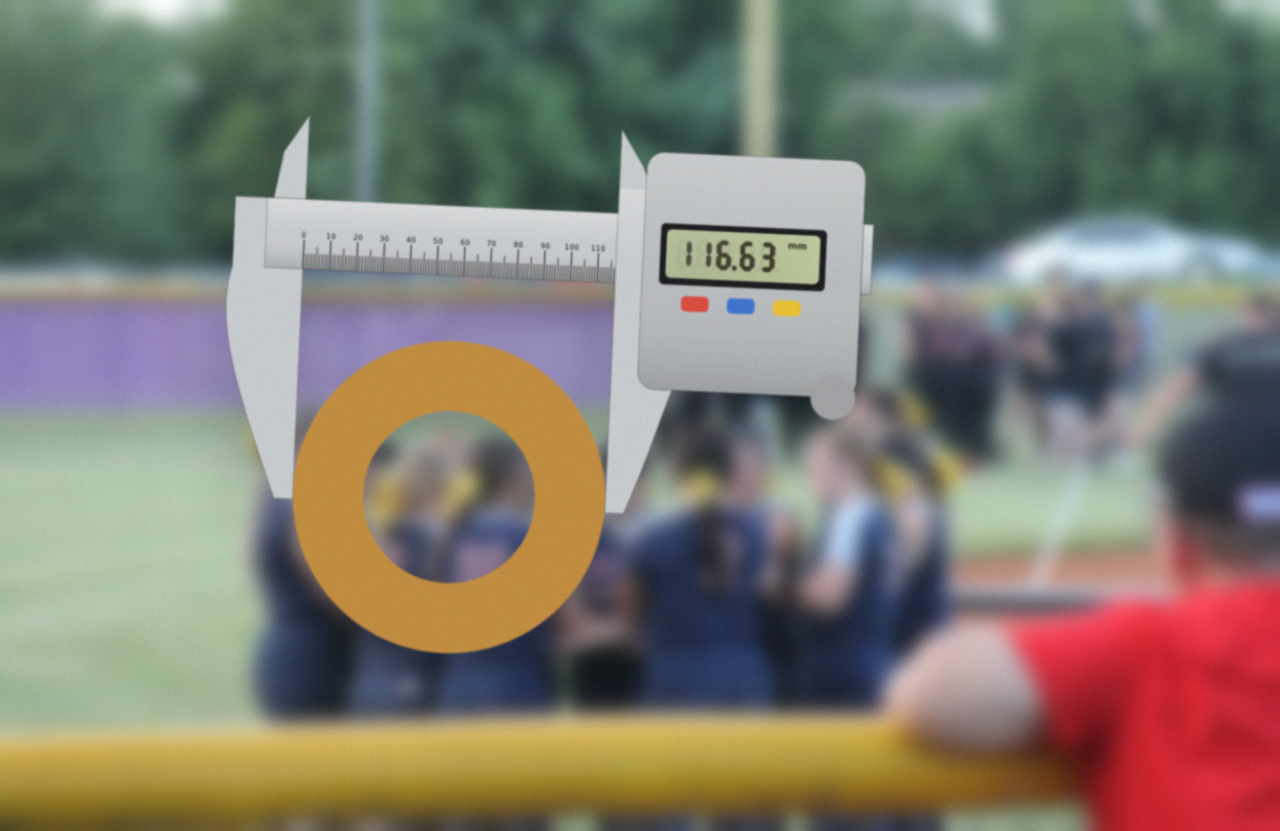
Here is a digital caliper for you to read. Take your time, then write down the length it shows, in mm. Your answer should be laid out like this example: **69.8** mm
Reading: **116.63** mm
